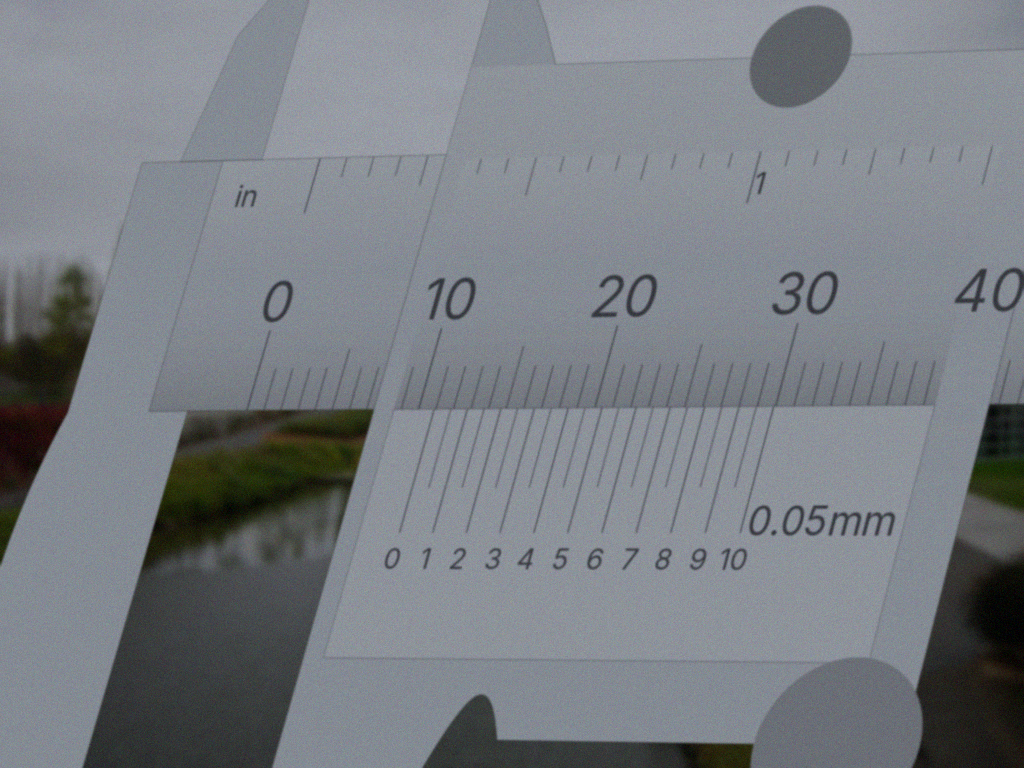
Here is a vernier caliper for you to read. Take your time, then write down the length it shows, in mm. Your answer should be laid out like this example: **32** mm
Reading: **10.9** mm
